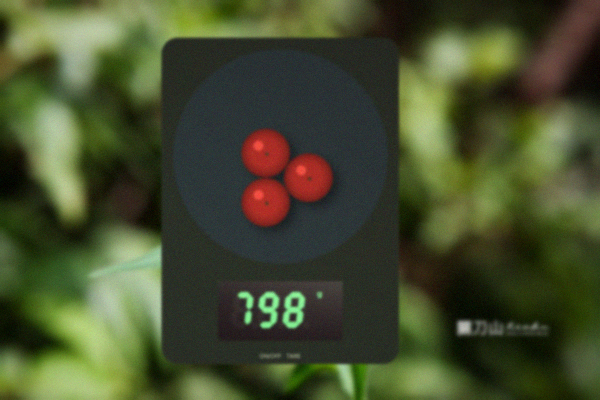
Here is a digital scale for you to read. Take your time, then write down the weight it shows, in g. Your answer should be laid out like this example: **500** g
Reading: **798** g
